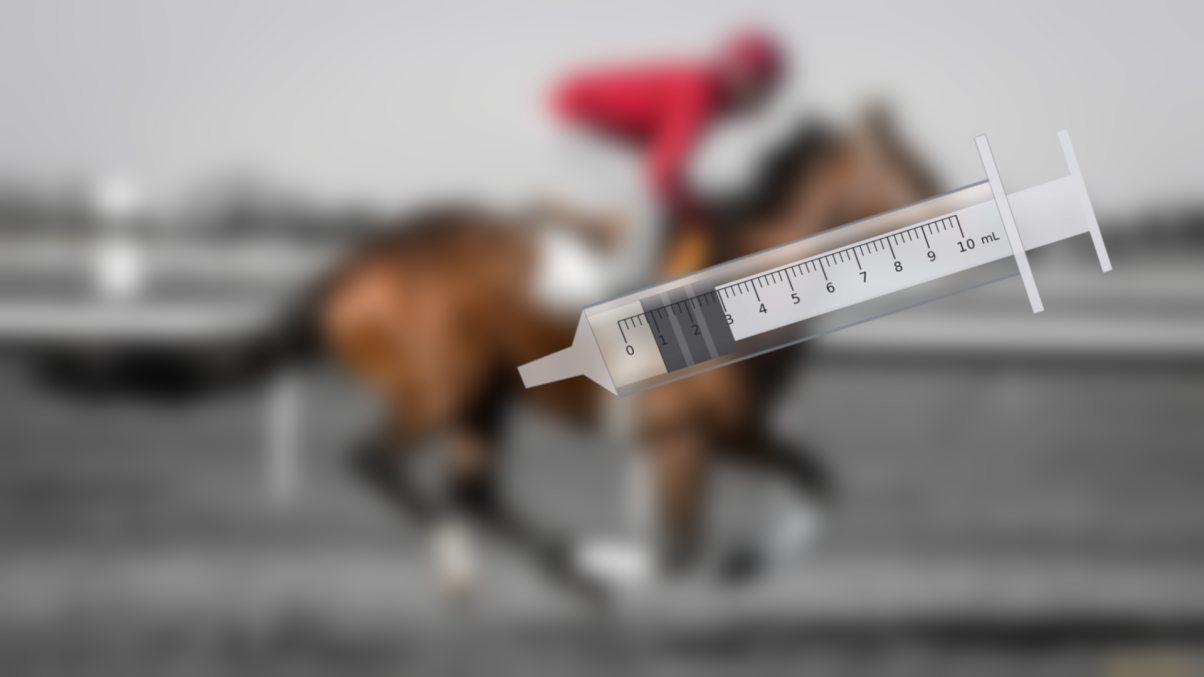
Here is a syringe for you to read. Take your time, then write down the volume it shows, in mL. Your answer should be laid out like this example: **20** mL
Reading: **0.8** mL
